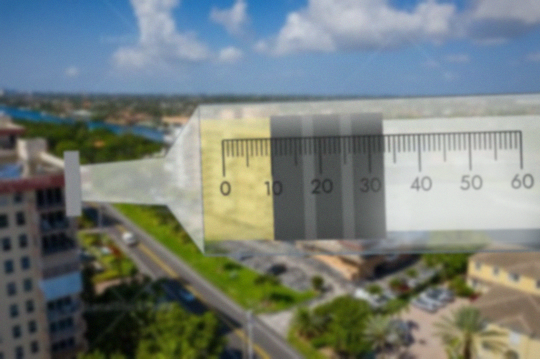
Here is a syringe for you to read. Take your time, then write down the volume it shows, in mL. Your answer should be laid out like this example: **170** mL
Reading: **10** mL
